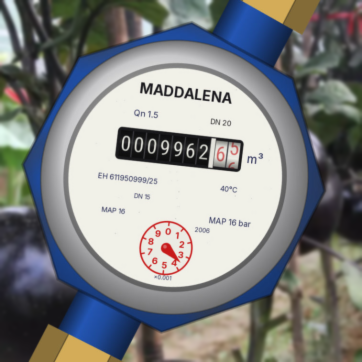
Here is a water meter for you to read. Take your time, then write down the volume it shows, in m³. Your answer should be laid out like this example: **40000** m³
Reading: **9962.653** m³
